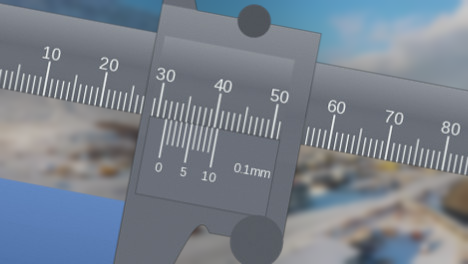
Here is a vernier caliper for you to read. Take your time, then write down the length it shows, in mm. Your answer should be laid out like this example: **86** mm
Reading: **31.6** mm
